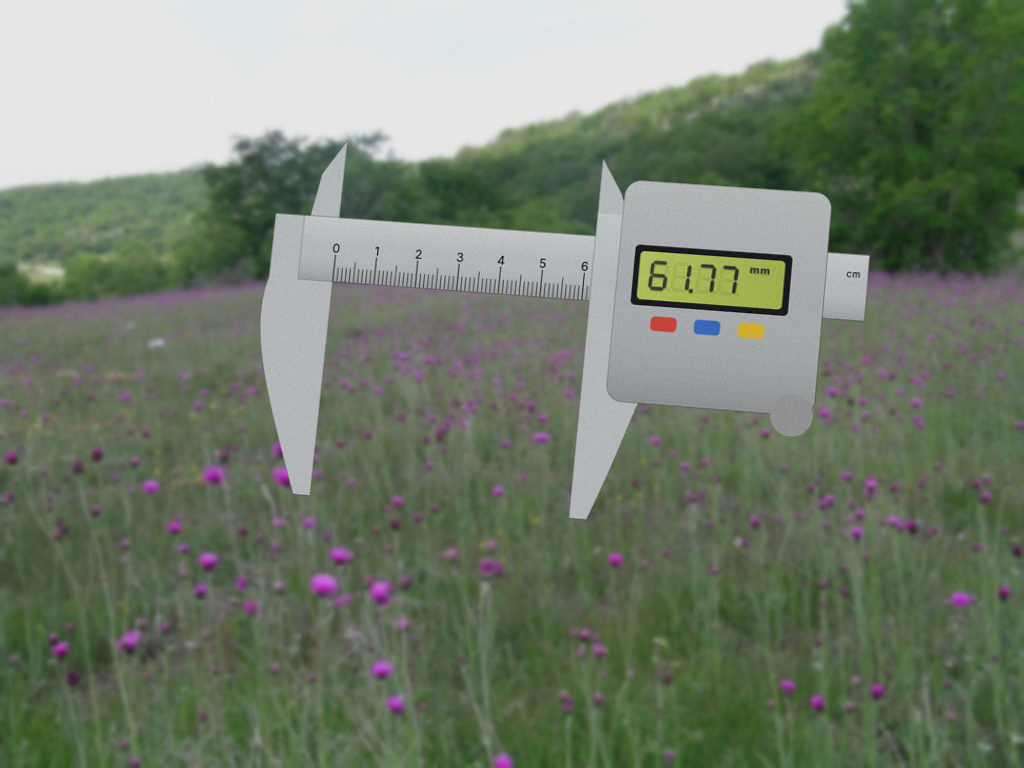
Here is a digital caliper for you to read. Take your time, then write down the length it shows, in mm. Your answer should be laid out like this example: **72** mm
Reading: **61.77** mm
